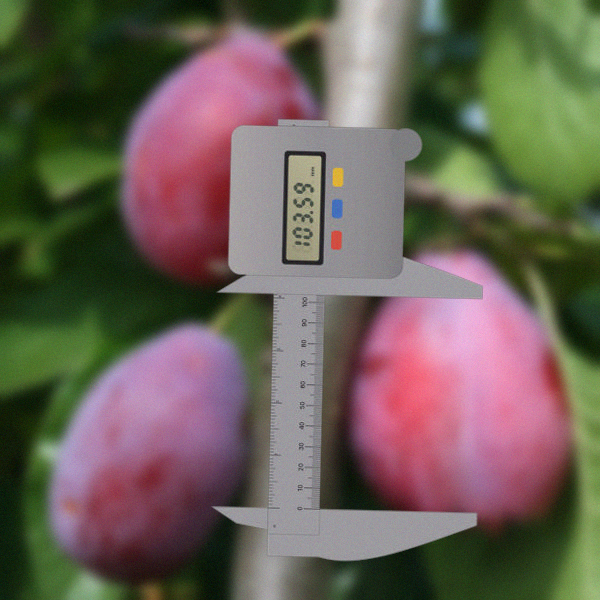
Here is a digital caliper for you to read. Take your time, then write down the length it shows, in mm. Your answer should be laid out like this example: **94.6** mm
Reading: **103.59** mm
